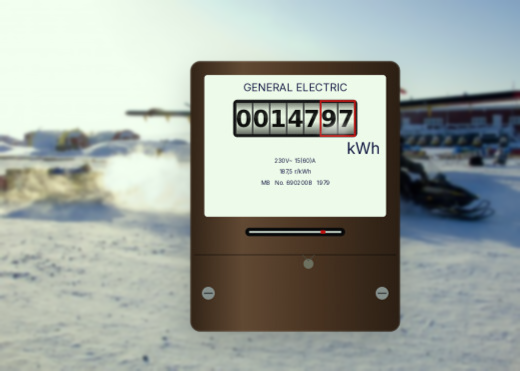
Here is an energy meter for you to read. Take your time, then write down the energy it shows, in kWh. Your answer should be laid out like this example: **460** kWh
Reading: **147.97** kWh
